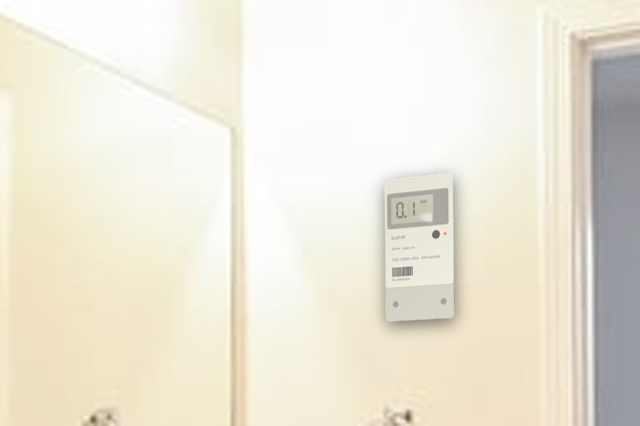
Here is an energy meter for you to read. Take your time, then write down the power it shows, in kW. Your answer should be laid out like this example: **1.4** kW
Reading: **0.1** kW
